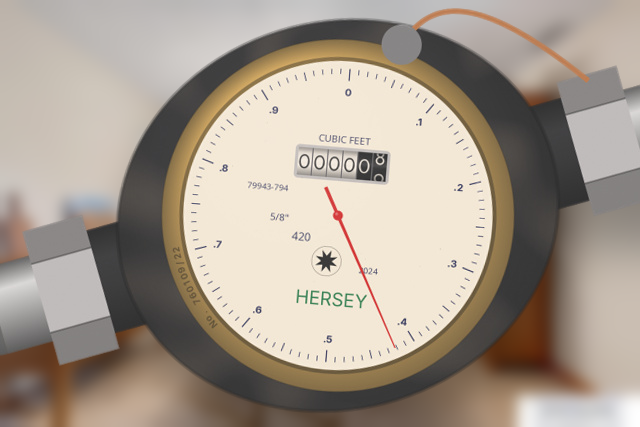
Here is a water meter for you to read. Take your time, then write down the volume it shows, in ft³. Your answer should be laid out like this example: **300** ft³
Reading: **8.42** ft³
